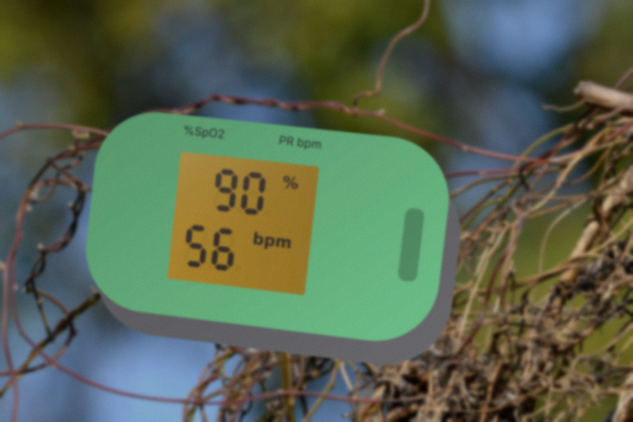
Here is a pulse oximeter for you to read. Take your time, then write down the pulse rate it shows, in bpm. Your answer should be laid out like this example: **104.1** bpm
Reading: **56** bpm
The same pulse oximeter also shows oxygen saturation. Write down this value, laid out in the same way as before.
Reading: **90** %
